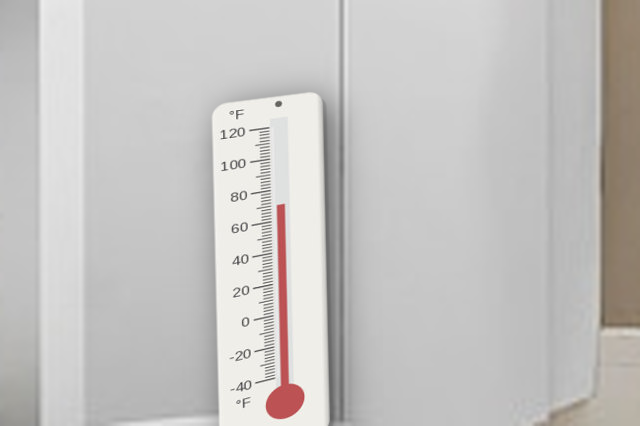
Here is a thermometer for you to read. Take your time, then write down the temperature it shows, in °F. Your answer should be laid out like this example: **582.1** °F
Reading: **70** °F
